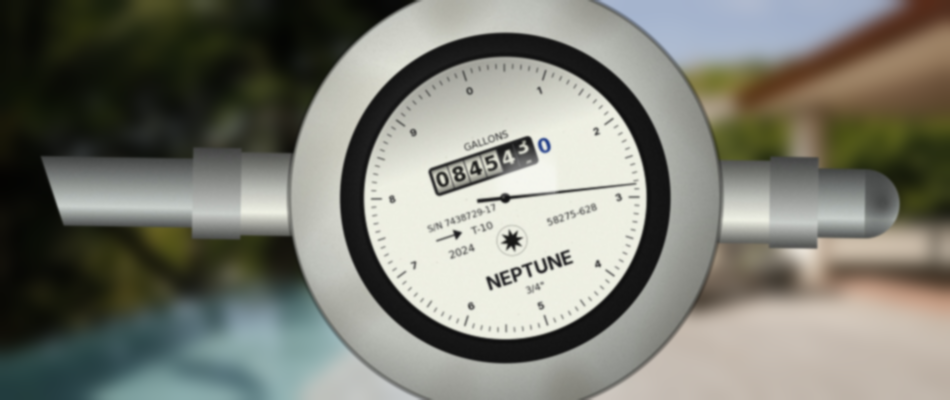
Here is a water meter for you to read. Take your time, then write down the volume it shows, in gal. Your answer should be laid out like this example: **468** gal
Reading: **845432.8** gal
